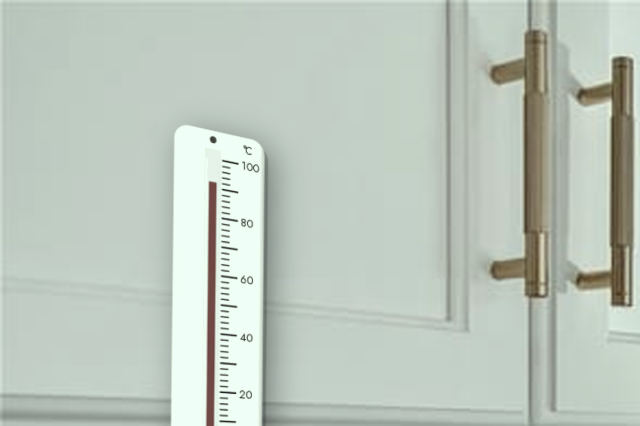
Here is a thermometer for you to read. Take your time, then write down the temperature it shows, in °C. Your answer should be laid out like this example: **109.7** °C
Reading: **92** °C
